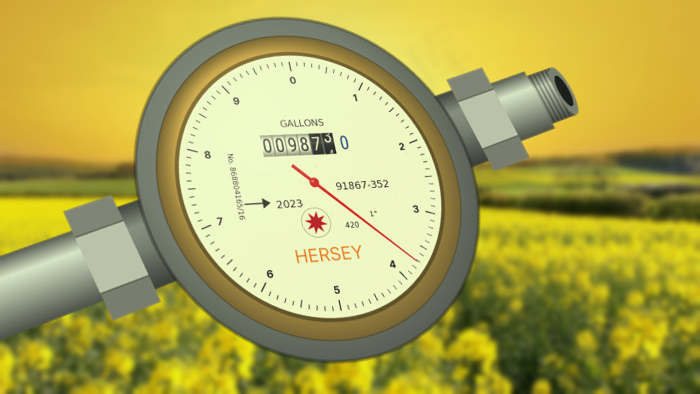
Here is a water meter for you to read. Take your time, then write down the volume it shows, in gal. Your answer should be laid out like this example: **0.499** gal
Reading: **98733.7** gal
